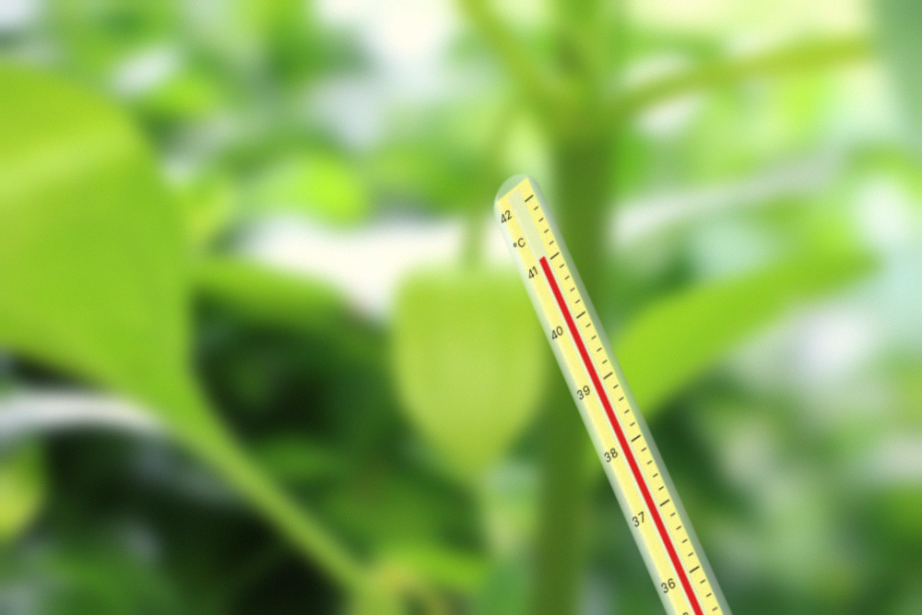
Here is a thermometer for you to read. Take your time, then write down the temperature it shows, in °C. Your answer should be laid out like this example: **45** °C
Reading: **41.1** °C
